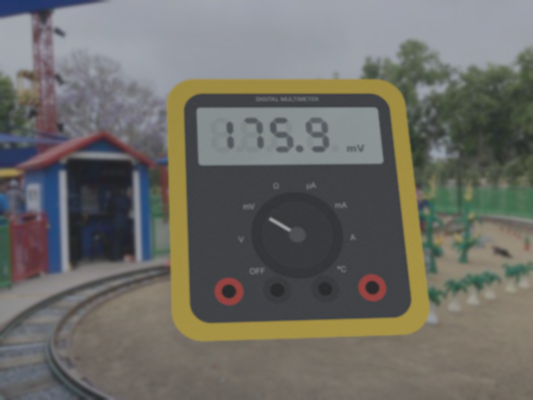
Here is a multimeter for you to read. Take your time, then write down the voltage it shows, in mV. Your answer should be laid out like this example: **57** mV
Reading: **175.9** mV
